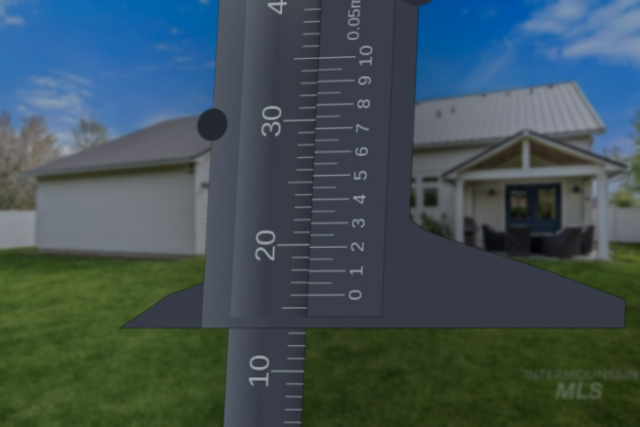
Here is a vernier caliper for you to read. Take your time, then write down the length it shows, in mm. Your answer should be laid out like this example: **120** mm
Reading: **16.0** mm
